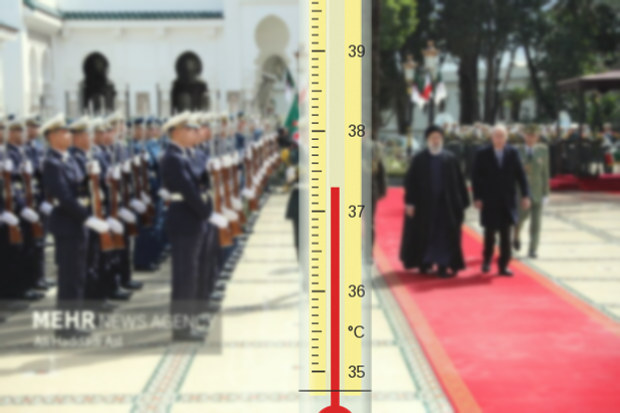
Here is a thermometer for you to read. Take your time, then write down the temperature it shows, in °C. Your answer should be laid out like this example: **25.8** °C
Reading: **37.3** °C
